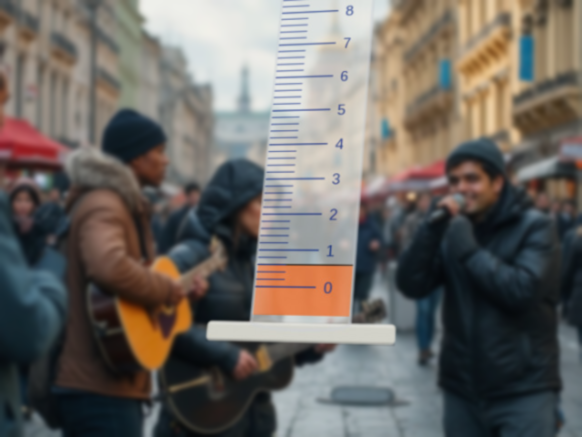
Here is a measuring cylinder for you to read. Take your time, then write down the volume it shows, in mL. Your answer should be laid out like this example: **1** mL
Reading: **0.6** mL
